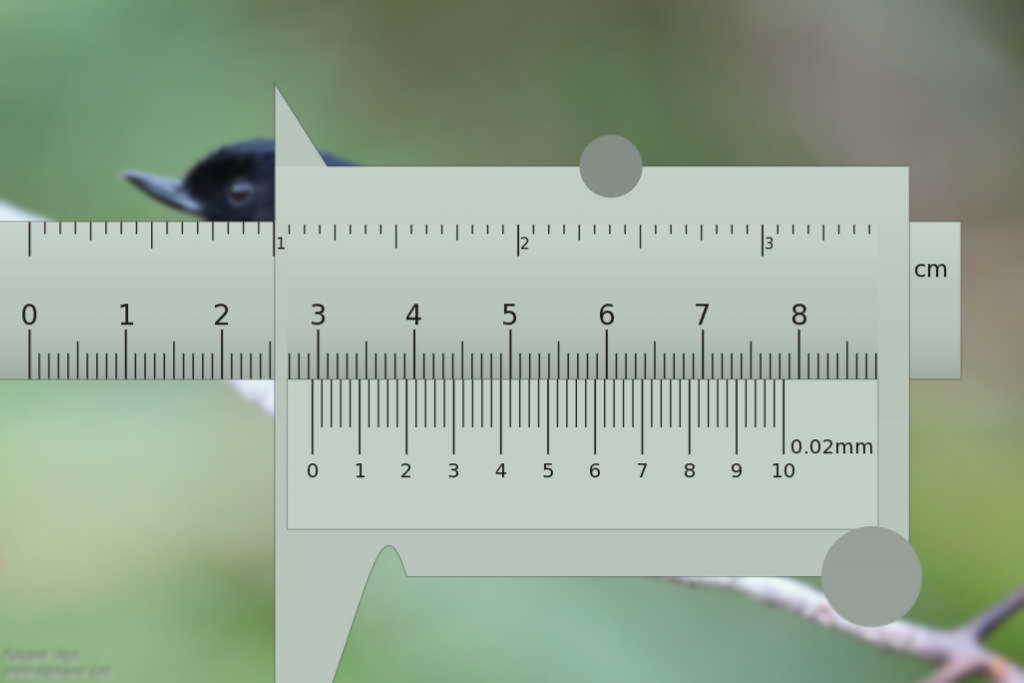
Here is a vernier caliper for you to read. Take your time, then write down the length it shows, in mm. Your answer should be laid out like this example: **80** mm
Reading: **29.4** mm
